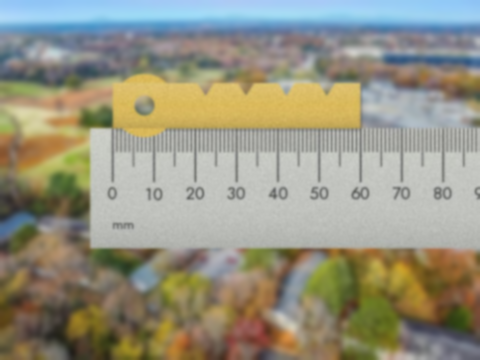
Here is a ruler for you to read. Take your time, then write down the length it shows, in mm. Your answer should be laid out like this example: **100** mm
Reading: **60** mm
